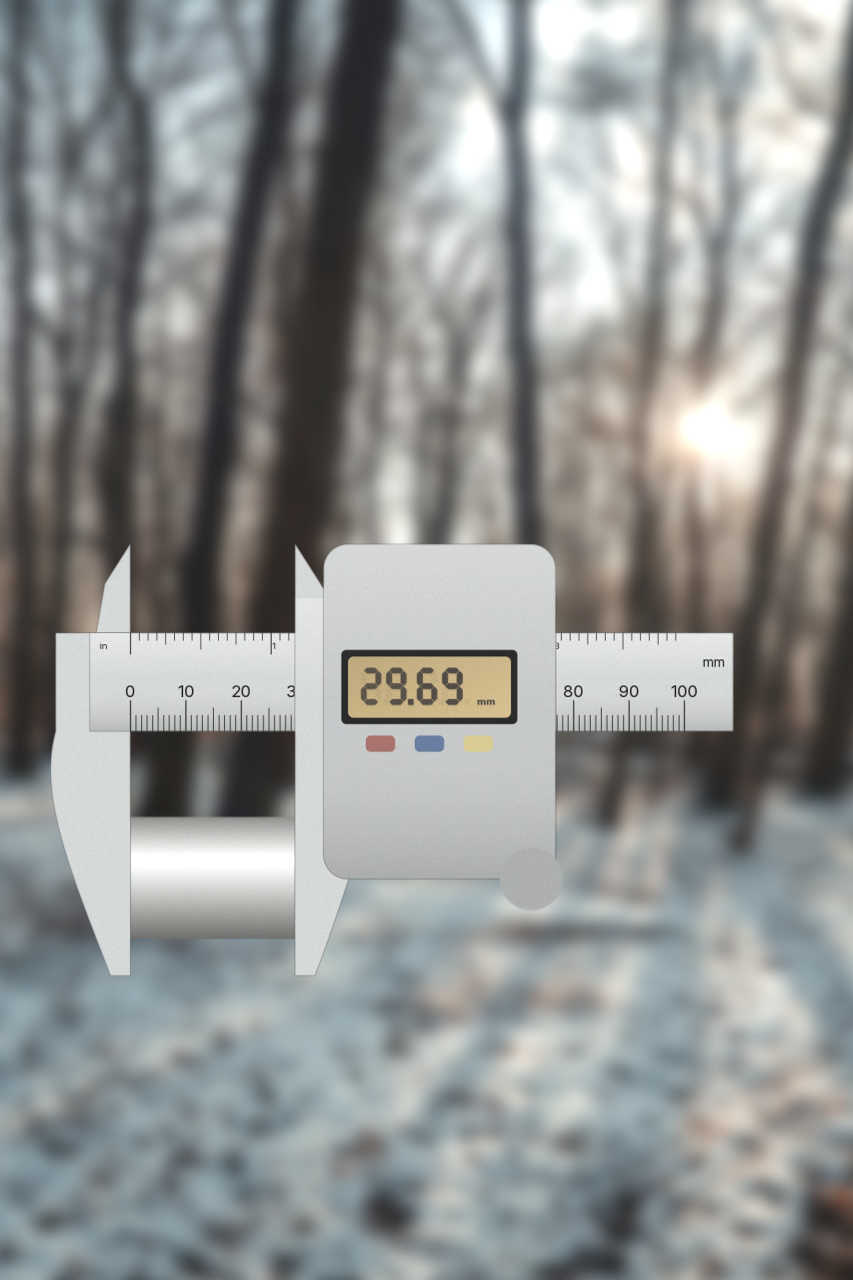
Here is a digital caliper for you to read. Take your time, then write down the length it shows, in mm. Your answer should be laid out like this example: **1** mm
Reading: **29.69** mm
